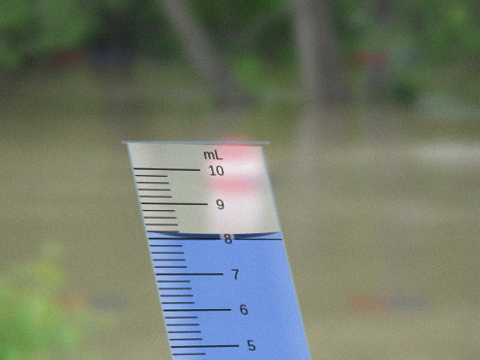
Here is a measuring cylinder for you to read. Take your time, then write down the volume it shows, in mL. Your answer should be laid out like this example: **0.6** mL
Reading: **8** mL
